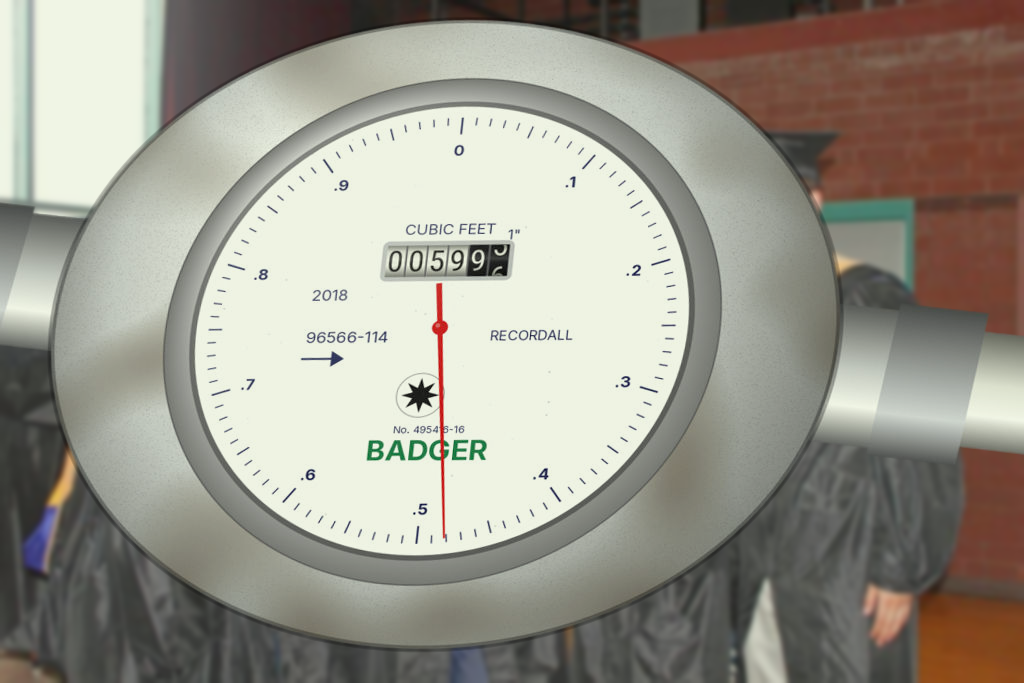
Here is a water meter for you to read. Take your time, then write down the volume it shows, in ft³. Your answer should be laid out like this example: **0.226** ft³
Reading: **5995.48** ft³
